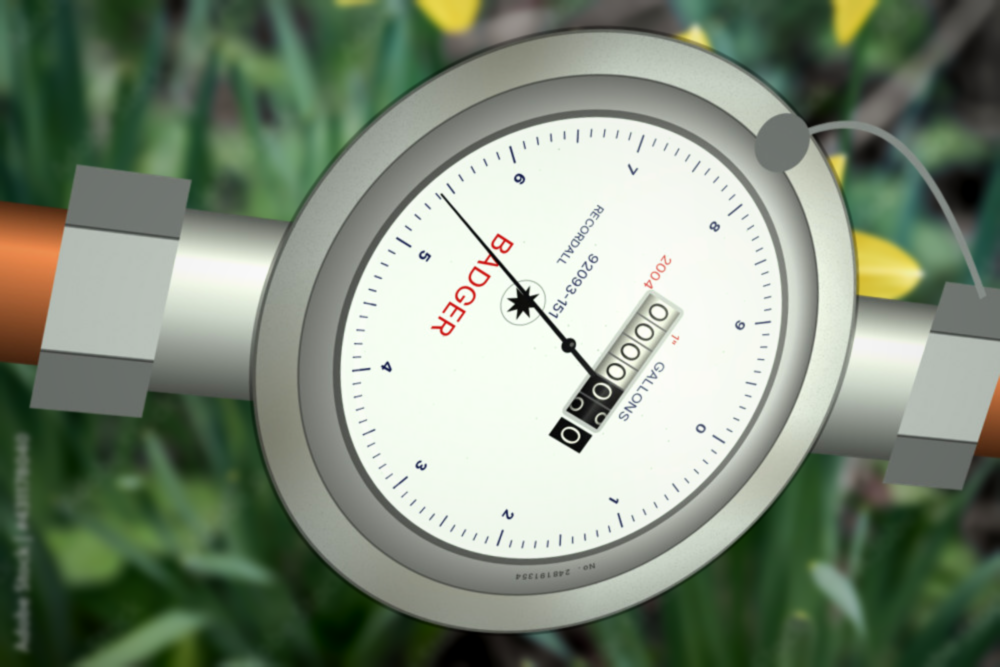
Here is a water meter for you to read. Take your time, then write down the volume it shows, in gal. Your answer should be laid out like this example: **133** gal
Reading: **85.4** gal
